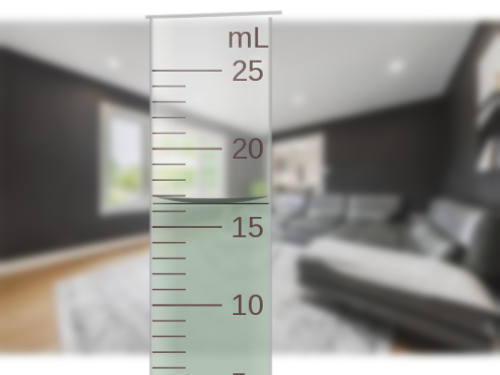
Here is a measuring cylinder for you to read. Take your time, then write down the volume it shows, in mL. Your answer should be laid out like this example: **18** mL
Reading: **16.5** mL
